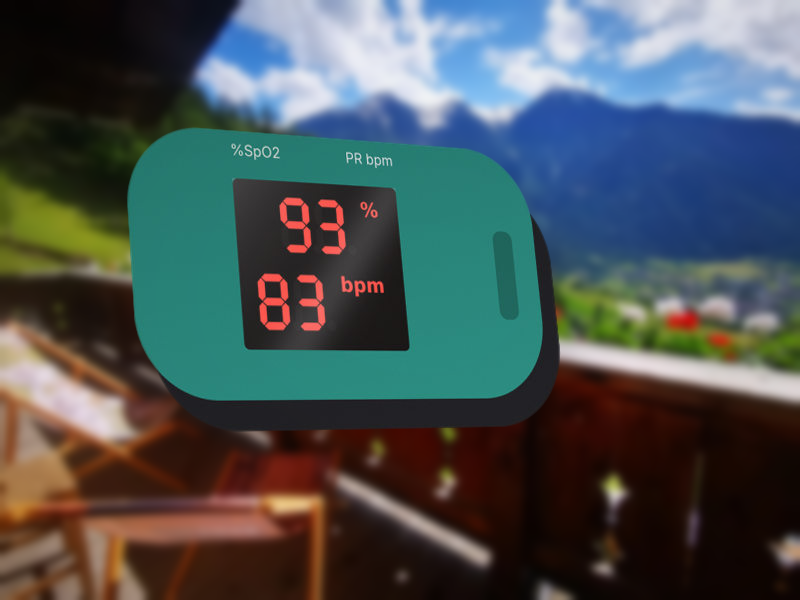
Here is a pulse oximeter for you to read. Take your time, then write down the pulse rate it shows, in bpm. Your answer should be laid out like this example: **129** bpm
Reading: **83** bpm
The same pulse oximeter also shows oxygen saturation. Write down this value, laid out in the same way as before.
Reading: **93** %
